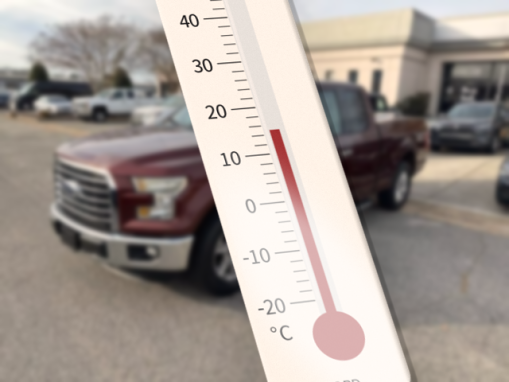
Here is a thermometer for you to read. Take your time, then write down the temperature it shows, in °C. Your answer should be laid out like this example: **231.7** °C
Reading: **15** °C
